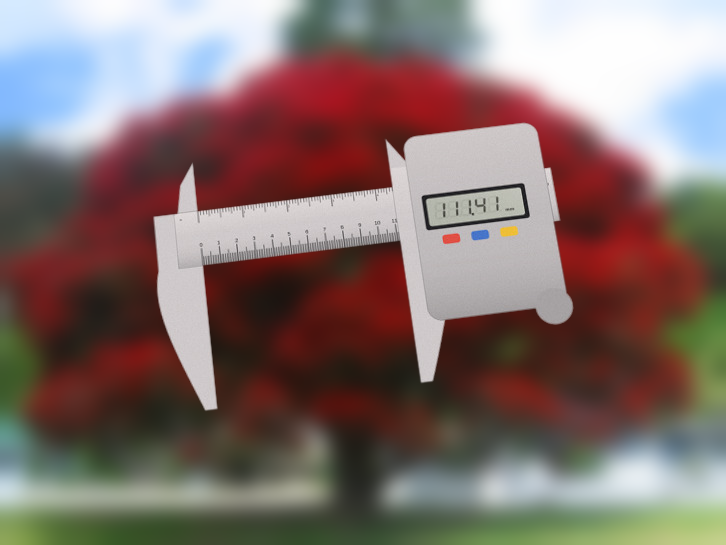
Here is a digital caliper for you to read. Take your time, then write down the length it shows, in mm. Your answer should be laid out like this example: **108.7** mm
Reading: **111.41** mm
